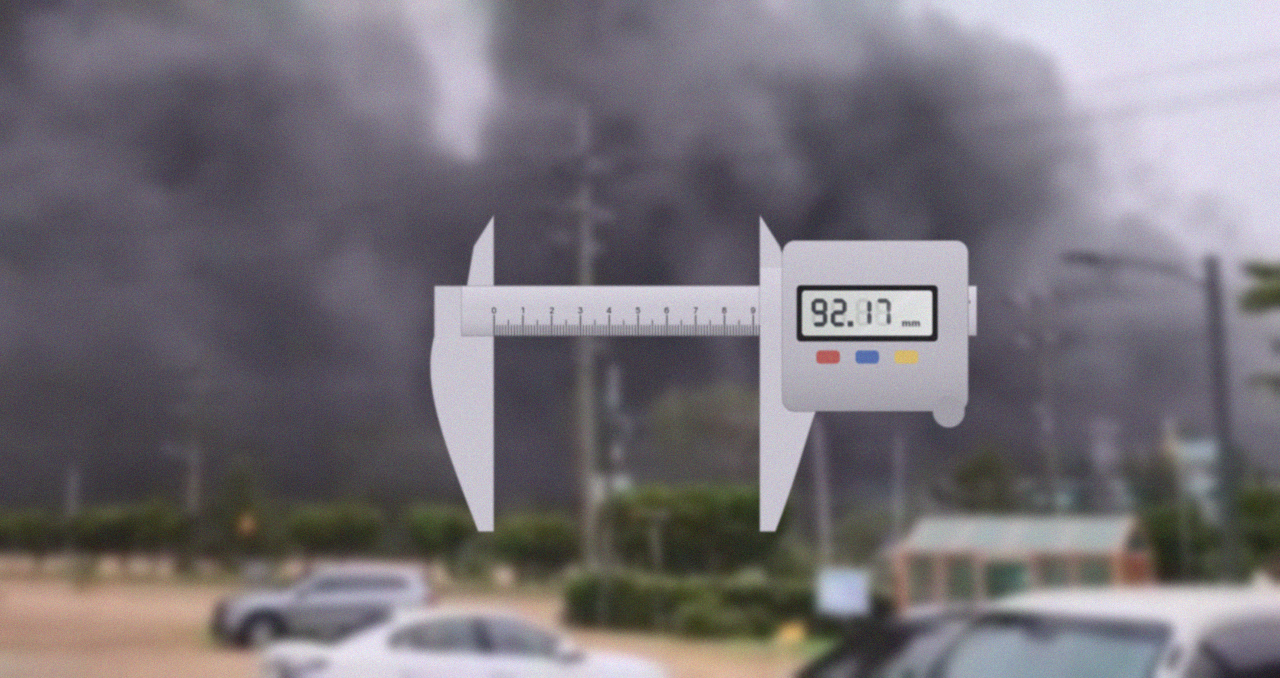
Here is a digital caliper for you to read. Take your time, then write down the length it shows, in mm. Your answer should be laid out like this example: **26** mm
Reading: **92.17** mm
